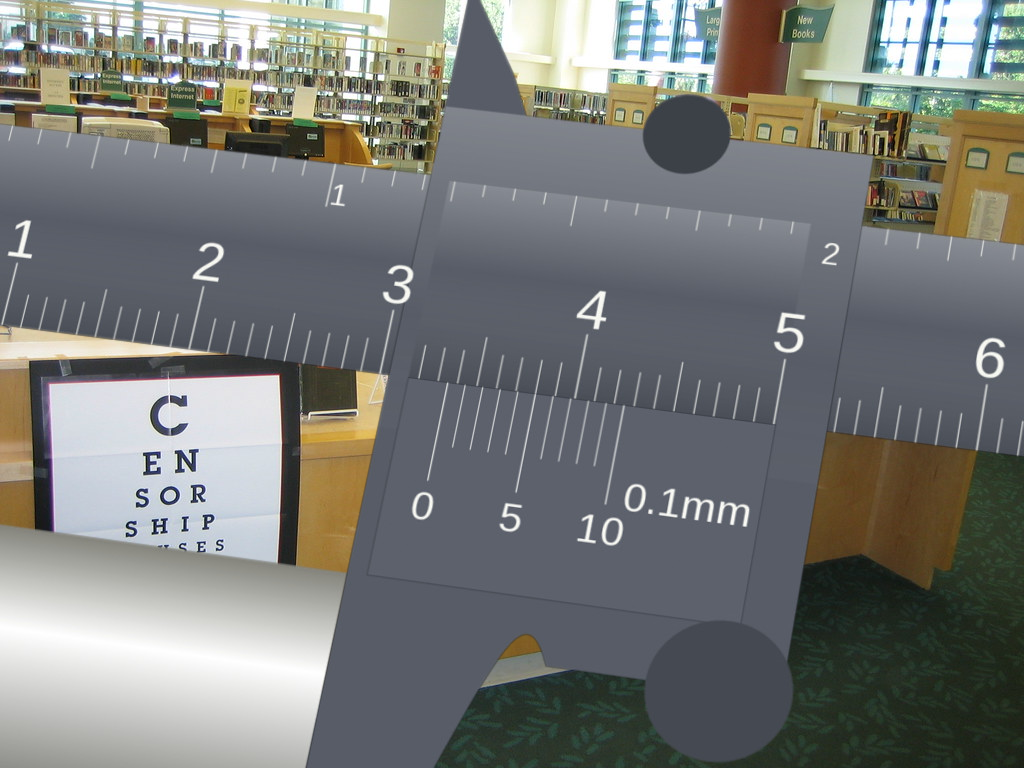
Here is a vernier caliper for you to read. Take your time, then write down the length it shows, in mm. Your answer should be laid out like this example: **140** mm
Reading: **33.5** mm
